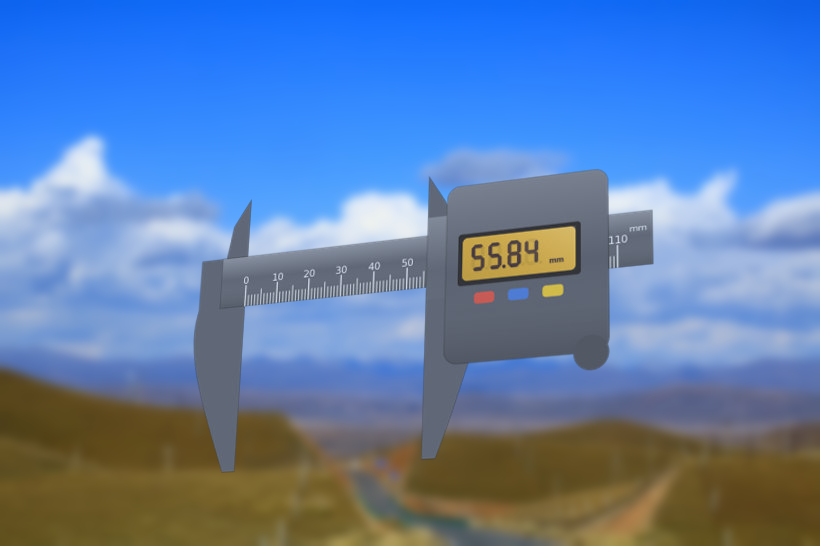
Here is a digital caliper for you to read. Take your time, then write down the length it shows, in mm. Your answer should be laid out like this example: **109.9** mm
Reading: **55.84** mm
